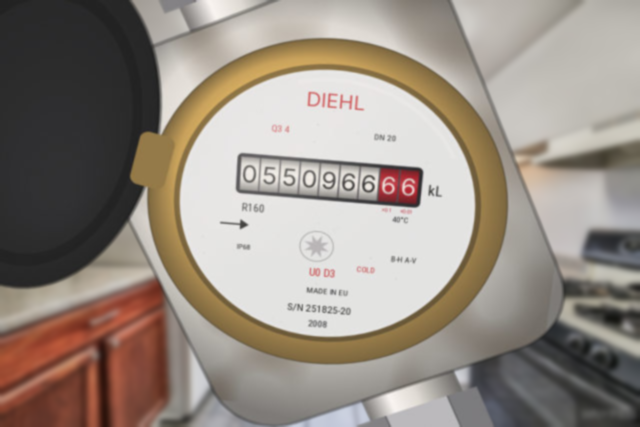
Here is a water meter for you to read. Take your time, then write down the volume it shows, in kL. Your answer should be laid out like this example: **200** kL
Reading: **550966.66** kL
